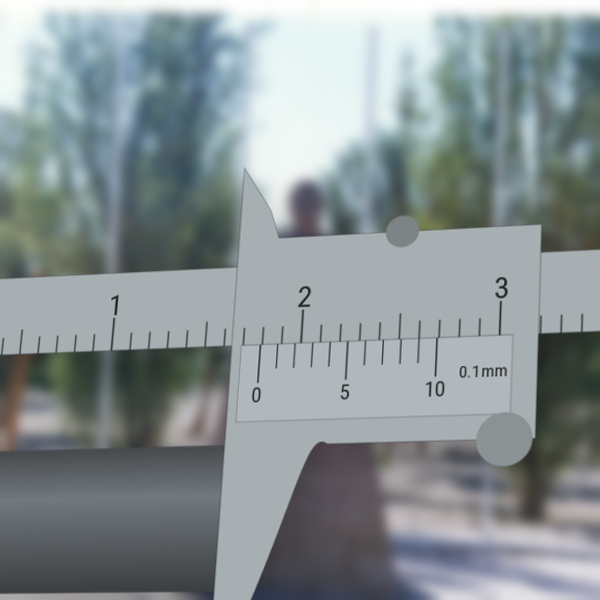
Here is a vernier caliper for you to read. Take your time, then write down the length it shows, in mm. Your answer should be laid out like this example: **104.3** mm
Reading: **17.9** mm
